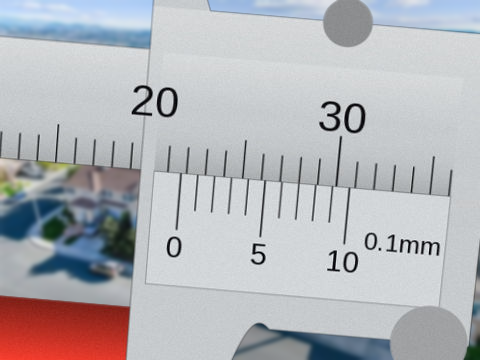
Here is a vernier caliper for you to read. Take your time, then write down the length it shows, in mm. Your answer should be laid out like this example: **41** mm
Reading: **21.7** mm
